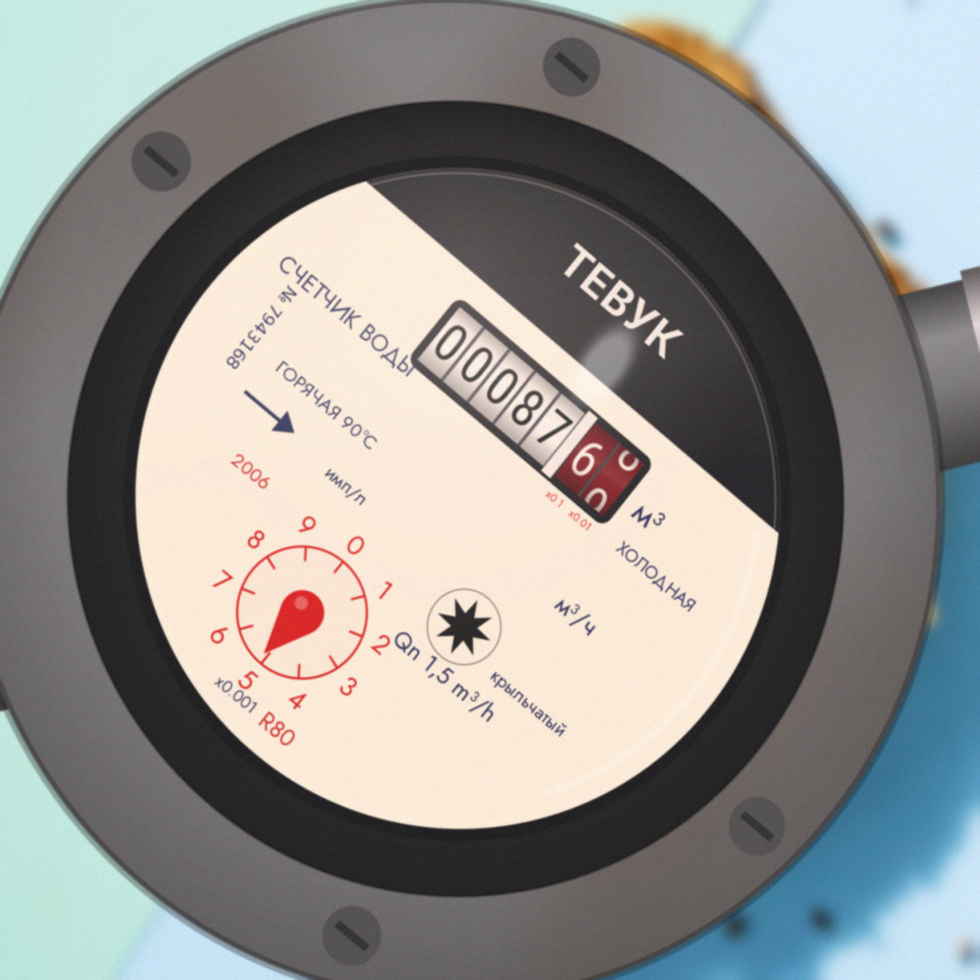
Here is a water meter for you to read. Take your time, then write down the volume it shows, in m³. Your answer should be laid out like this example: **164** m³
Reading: **87.685** m³
